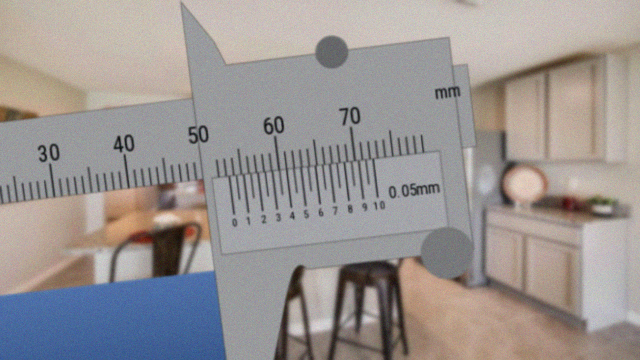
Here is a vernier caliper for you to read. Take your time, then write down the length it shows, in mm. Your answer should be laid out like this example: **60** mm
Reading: **53.4** mm
